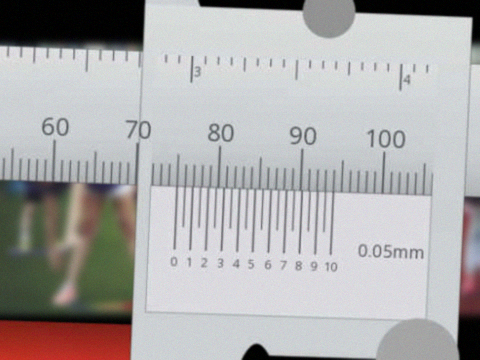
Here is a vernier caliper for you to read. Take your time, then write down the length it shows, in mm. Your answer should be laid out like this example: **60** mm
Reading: **75.0** mm
